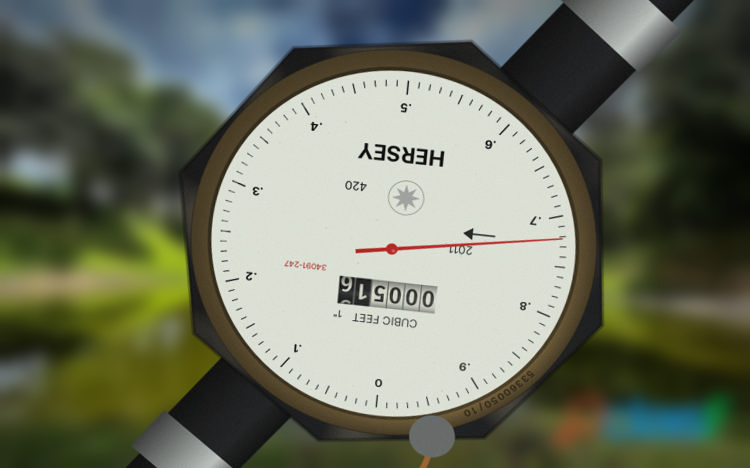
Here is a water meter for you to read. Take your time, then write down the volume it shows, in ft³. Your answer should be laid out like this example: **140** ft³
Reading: **515.72** ft³
